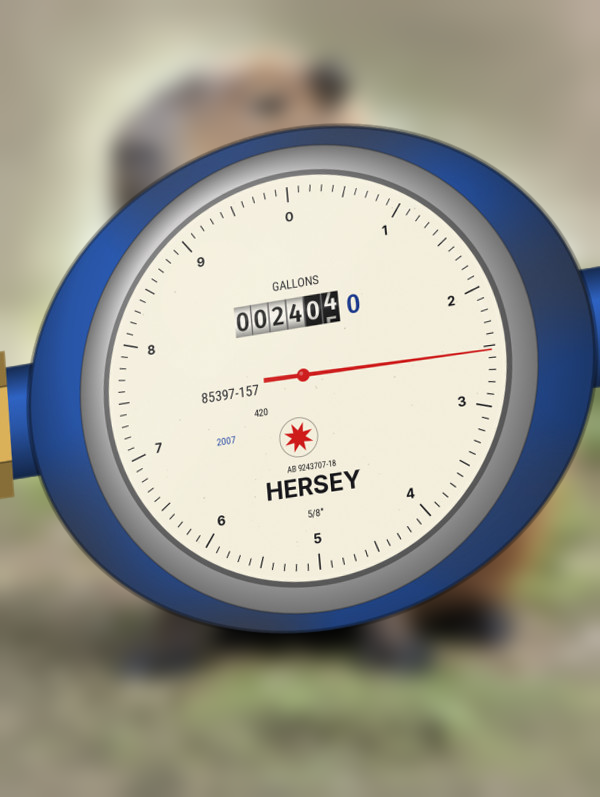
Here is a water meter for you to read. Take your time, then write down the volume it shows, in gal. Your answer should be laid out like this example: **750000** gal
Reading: **24042.5** gal
